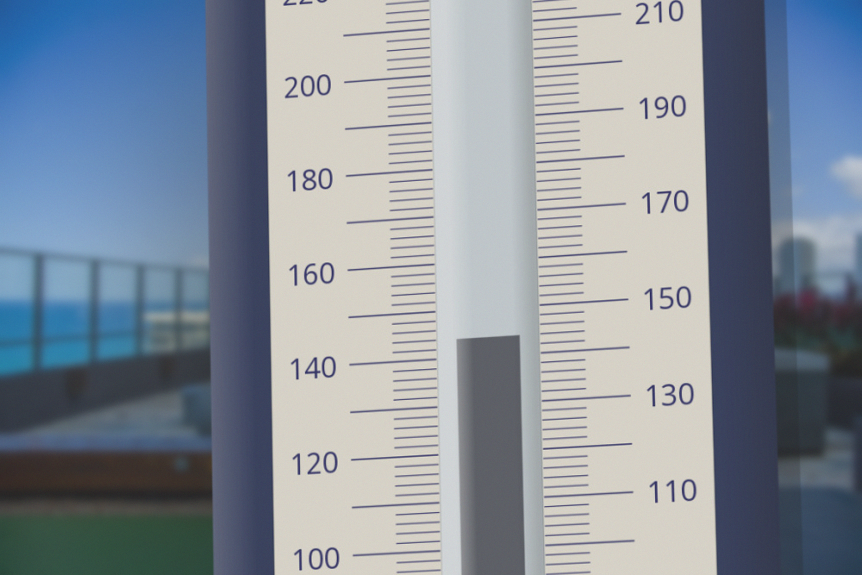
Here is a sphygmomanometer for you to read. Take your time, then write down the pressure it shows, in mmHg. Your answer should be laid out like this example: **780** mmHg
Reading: **144** mmHg
